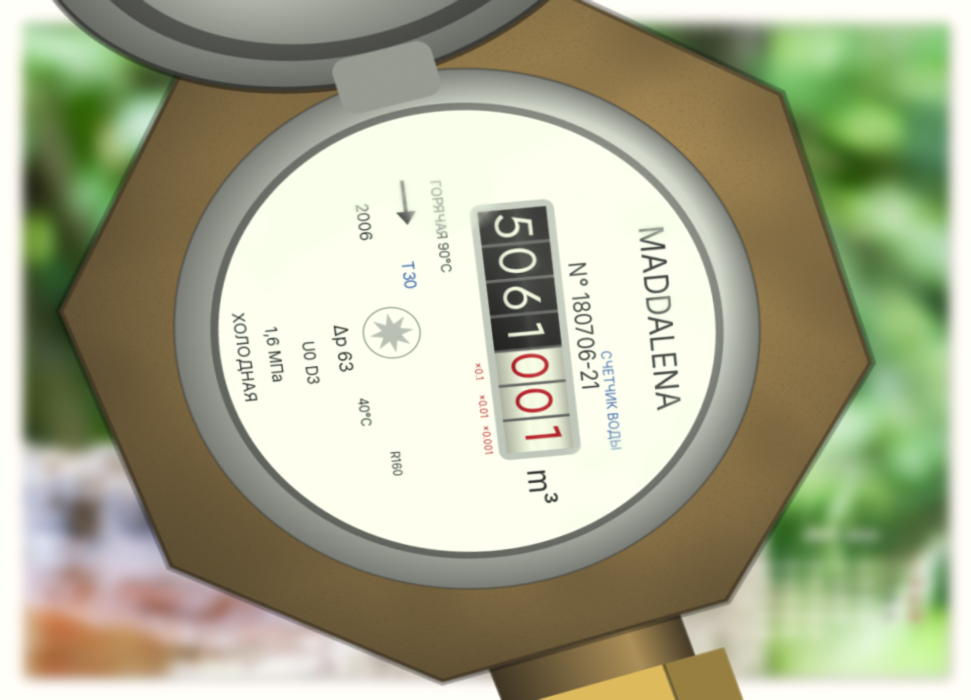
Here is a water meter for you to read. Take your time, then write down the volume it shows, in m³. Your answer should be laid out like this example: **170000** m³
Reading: **5061.001** m³
